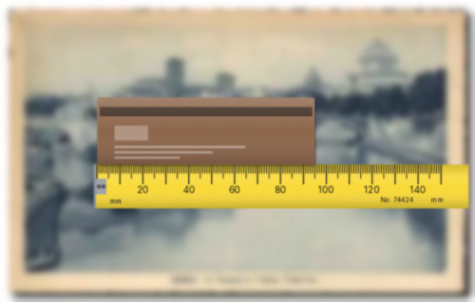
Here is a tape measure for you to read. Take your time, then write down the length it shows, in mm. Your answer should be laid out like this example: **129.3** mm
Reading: **95** mm
